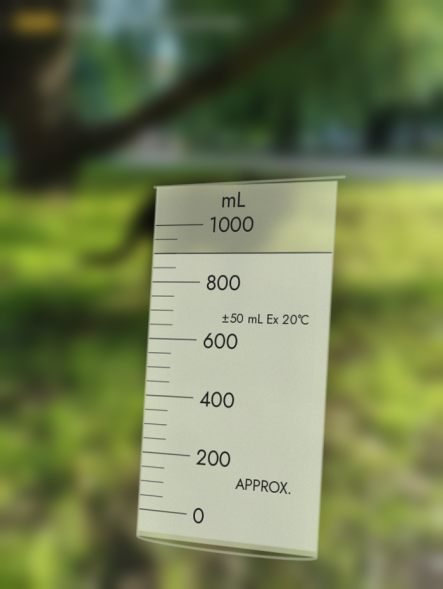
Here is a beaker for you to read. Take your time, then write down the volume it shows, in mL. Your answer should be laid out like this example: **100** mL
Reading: **900** mL
